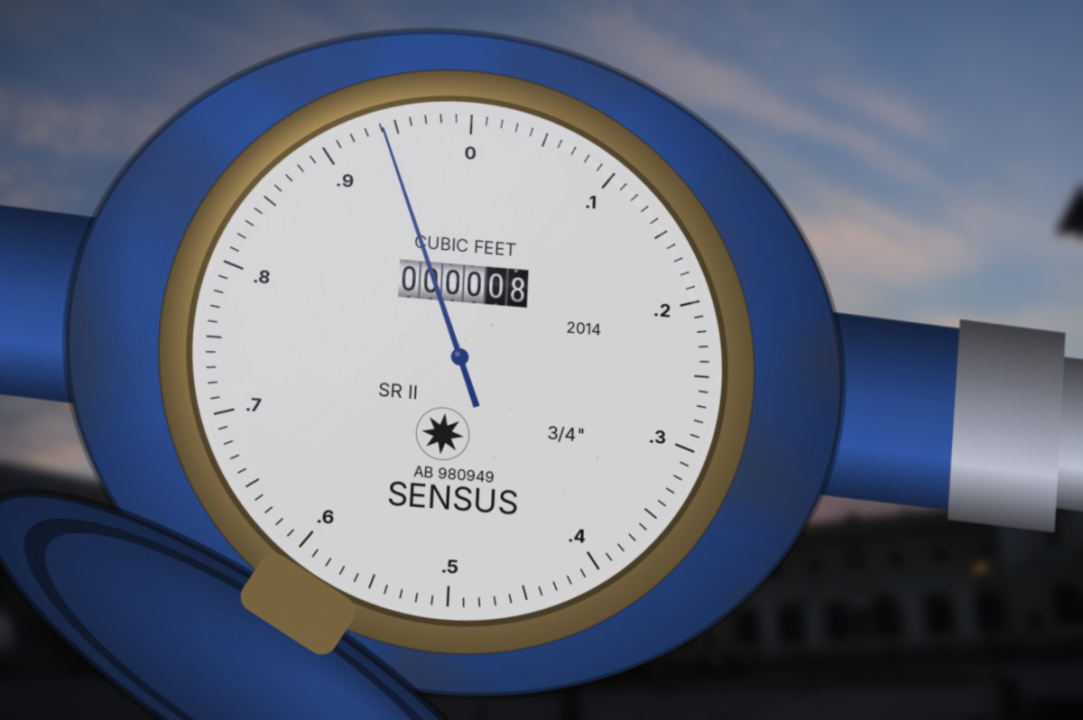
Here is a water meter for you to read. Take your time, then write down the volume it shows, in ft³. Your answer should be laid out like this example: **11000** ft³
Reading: **7.94** ft³
